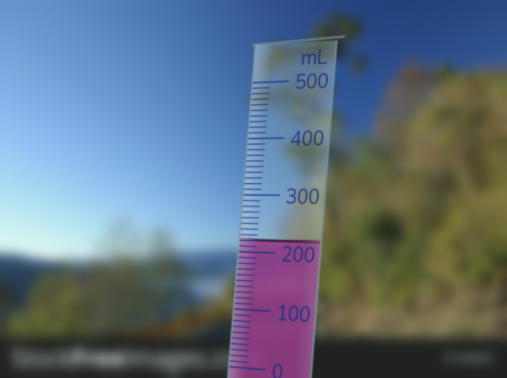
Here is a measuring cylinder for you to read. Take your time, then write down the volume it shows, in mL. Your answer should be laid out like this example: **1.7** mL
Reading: **220** mL
